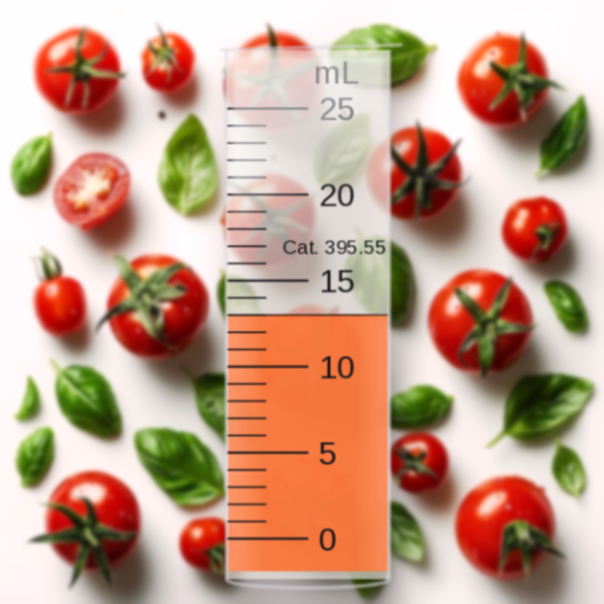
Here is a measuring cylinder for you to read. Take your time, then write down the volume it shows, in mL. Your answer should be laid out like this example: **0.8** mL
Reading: **13** mL
